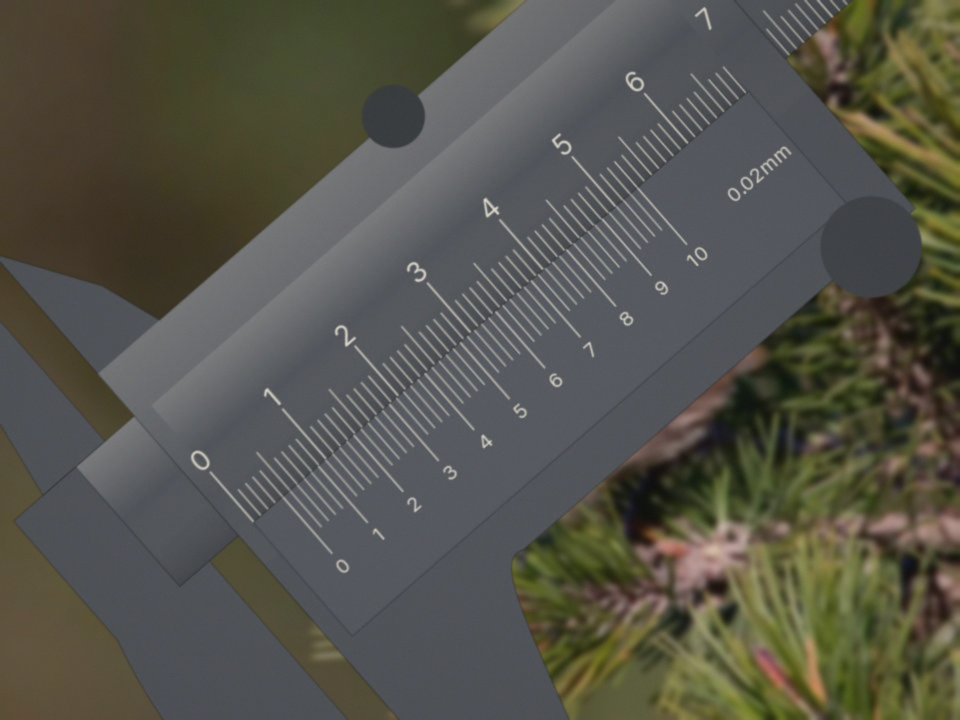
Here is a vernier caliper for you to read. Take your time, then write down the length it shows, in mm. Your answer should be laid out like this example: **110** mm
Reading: **4.0** mm
